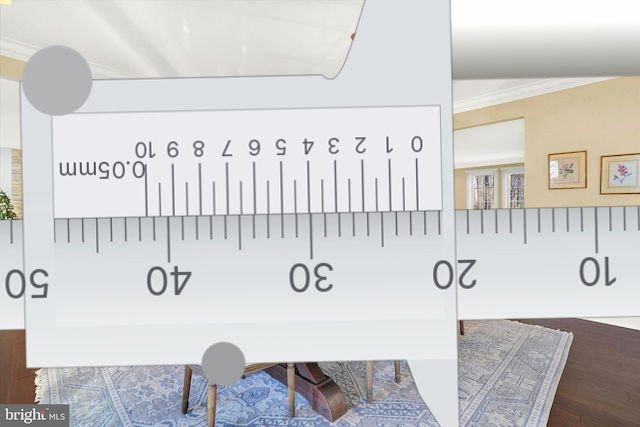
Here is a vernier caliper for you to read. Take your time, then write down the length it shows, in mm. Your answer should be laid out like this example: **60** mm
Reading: **22.5** mm
